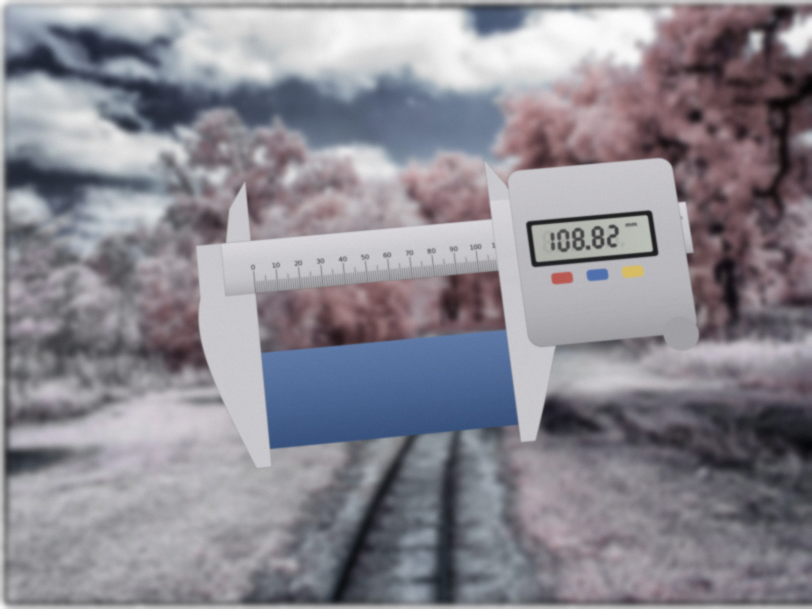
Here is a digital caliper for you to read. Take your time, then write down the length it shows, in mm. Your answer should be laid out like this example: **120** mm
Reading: **108.82** mm
